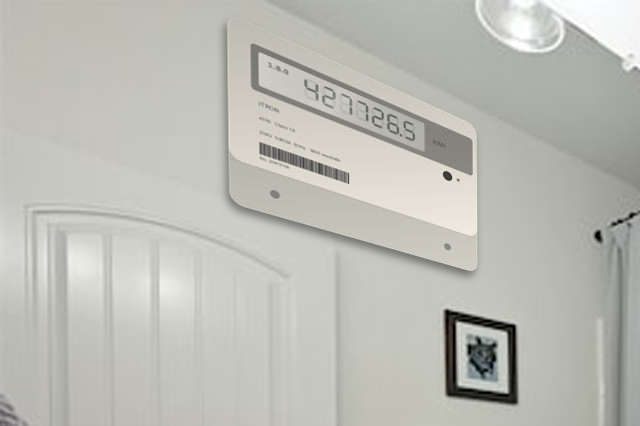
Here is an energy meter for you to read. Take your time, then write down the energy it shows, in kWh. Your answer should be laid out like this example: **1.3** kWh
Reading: **427726.5** kWh
